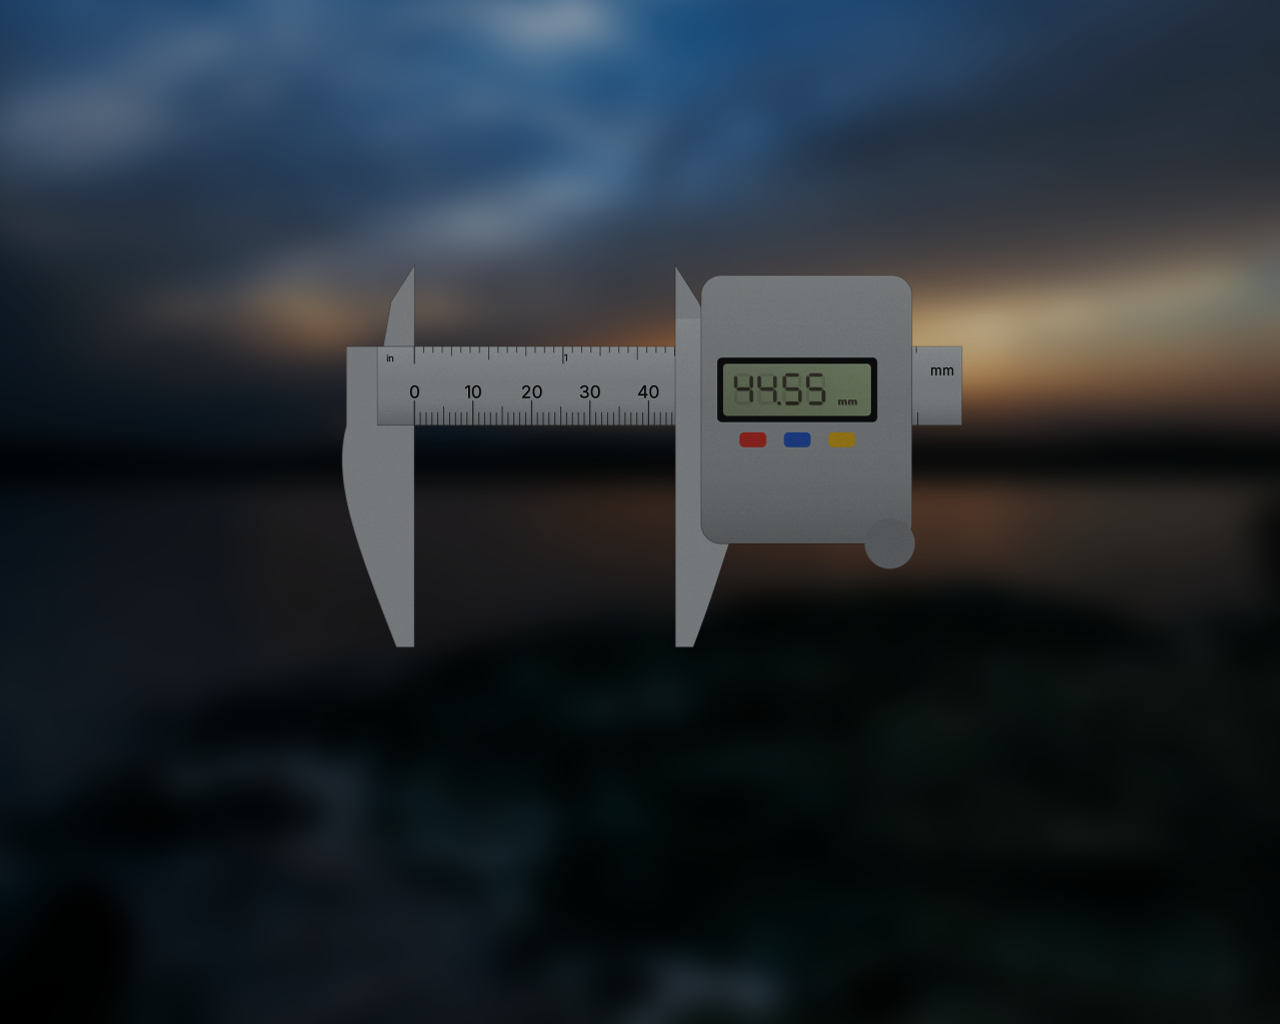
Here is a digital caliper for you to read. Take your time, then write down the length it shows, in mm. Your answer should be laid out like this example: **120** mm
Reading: **44.55** mm
